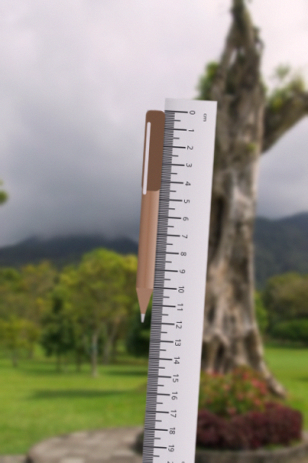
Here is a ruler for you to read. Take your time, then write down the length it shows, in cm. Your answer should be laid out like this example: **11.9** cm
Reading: **12** cm
